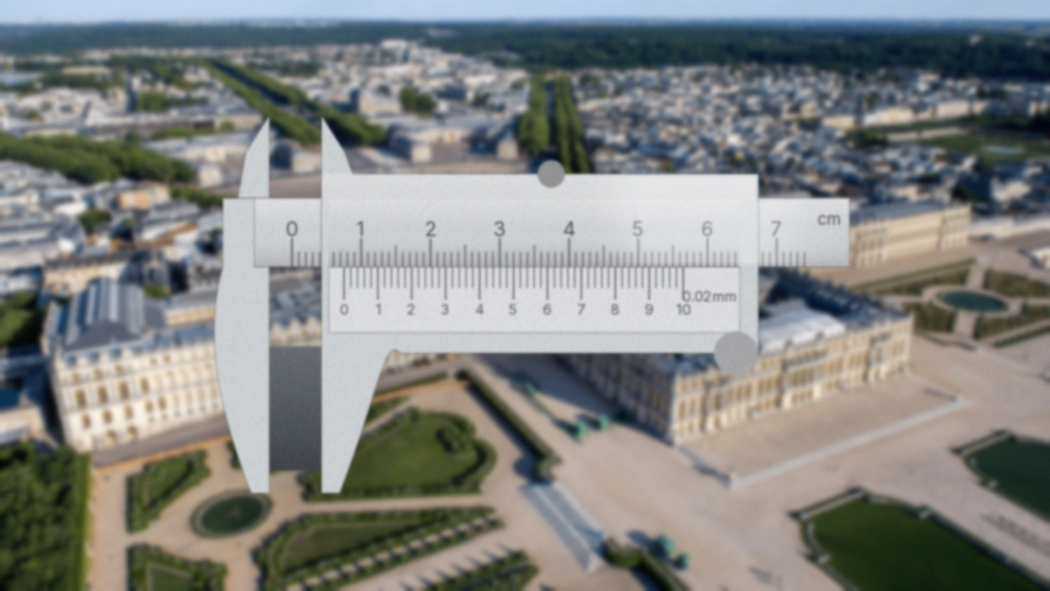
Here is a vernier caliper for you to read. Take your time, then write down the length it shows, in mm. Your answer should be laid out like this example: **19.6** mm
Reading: **7.5** mm
